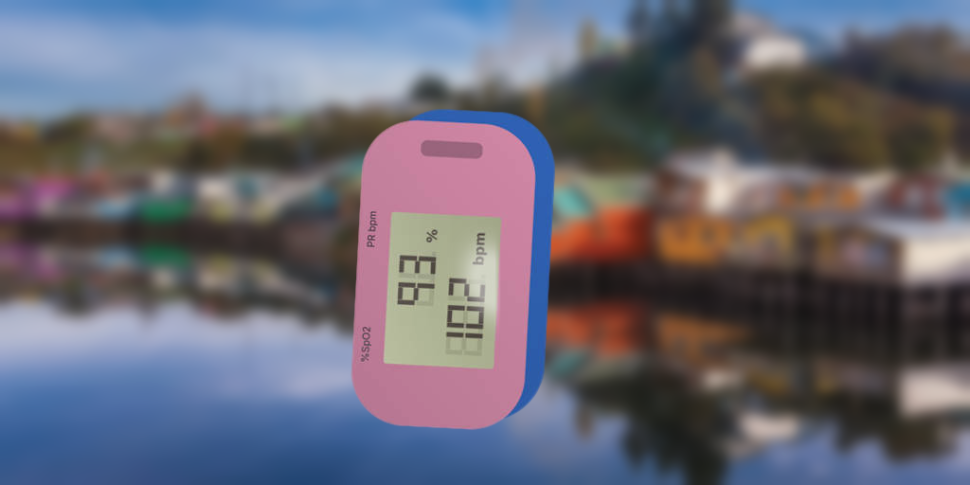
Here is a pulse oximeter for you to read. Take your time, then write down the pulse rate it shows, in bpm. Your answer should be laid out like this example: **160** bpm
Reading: **102** bpm
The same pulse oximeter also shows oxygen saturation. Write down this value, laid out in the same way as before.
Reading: **93** %
